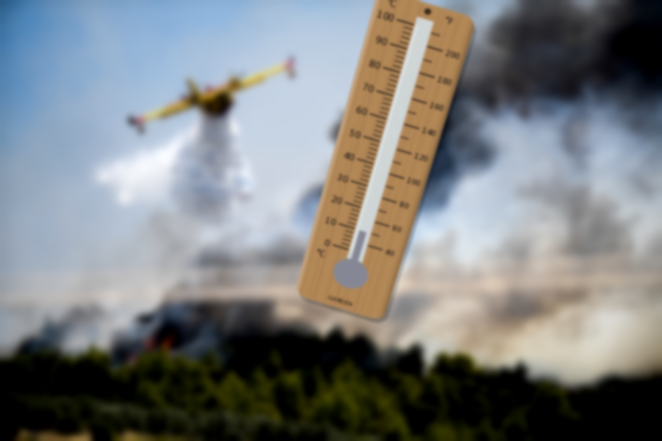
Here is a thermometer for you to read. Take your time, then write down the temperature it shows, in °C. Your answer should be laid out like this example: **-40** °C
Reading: **10** °C
